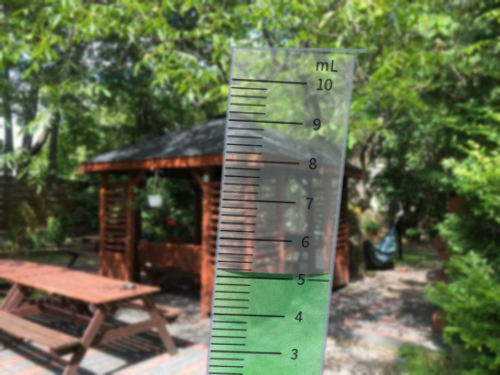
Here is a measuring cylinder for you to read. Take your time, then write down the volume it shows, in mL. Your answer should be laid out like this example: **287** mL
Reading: **5** mL
